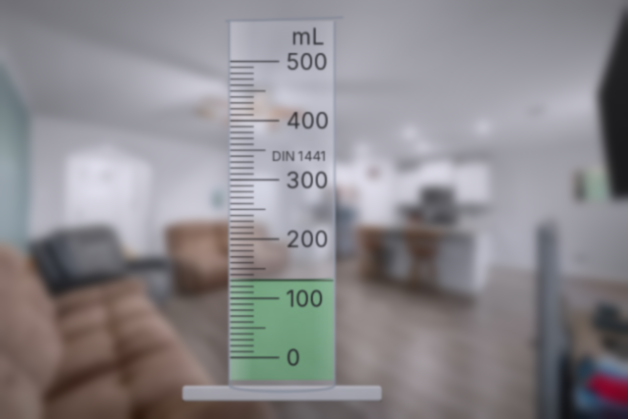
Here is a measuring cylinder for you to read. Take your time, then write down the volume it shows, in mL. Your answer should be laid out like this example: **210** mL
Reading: **130** mL
